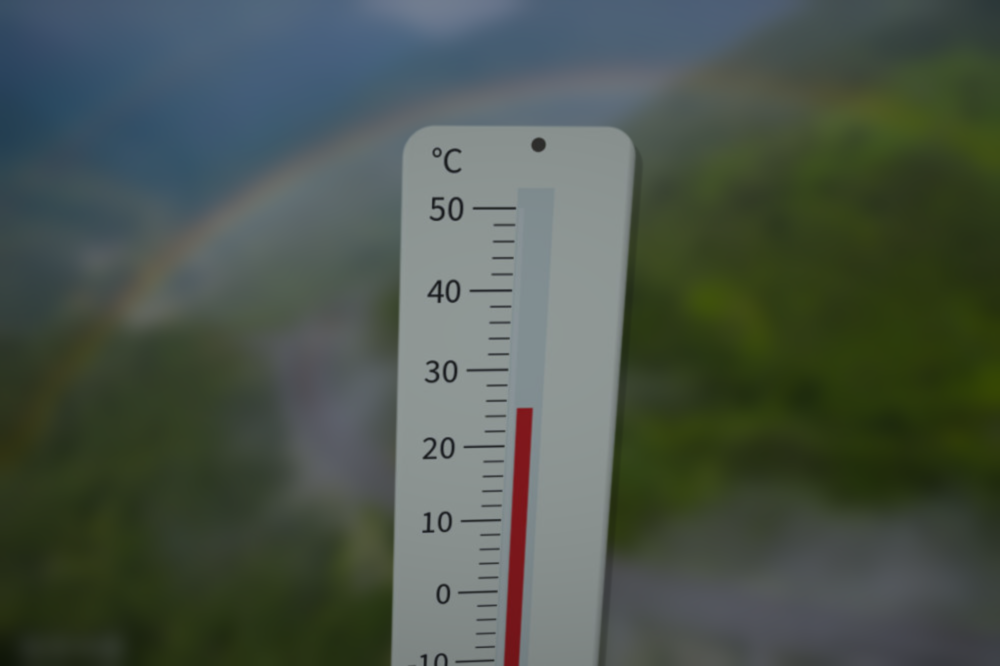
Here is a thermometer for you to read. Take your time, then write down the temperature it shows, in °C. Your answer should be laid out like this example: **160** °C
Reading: **25** °C
